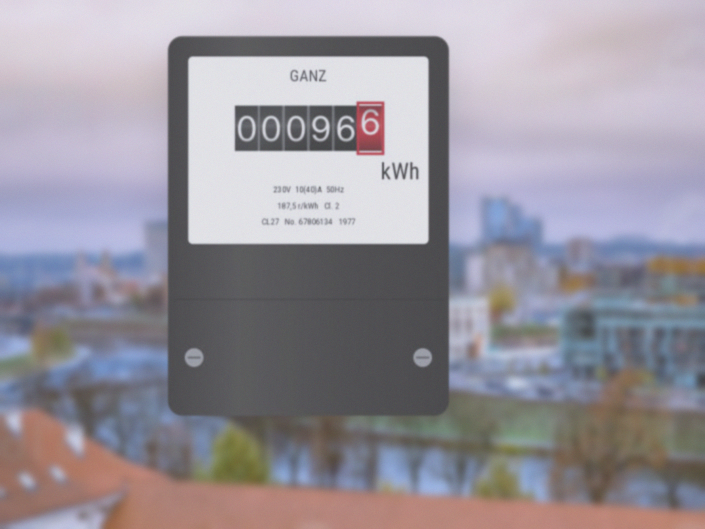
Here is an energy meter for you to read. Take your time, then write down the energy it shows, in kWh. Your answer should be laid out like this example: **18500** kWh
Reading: **96.6** kWh
